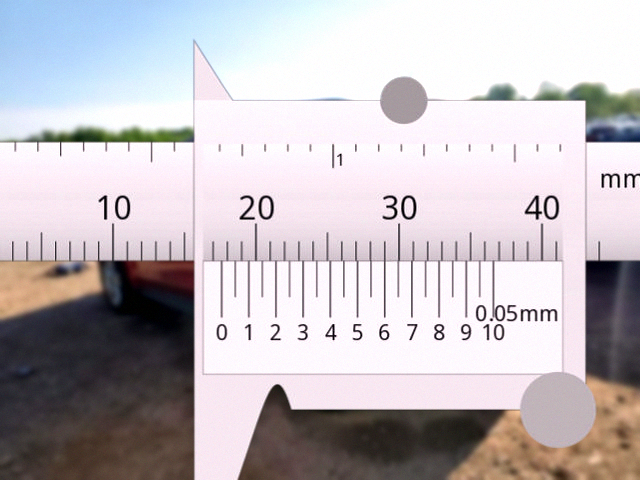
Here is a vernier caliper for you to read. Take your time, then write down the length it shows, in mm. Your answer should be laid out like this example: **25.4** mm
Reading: **17.6** mm
